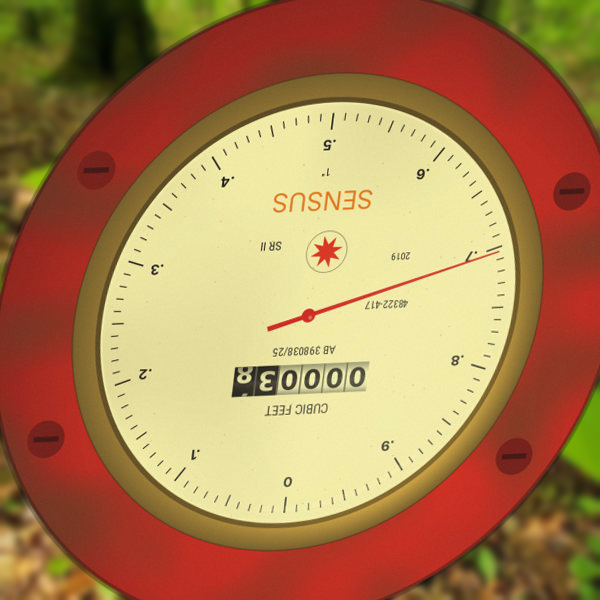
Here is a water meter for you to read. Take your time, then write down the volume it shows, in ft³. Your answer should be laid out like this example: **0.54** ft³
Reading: **37.70** ft³
